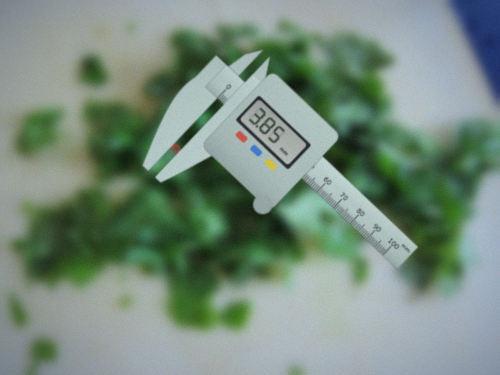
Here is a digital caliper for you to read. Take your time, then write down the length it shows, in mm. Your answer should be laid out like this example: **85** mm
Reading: **3.85** mm
